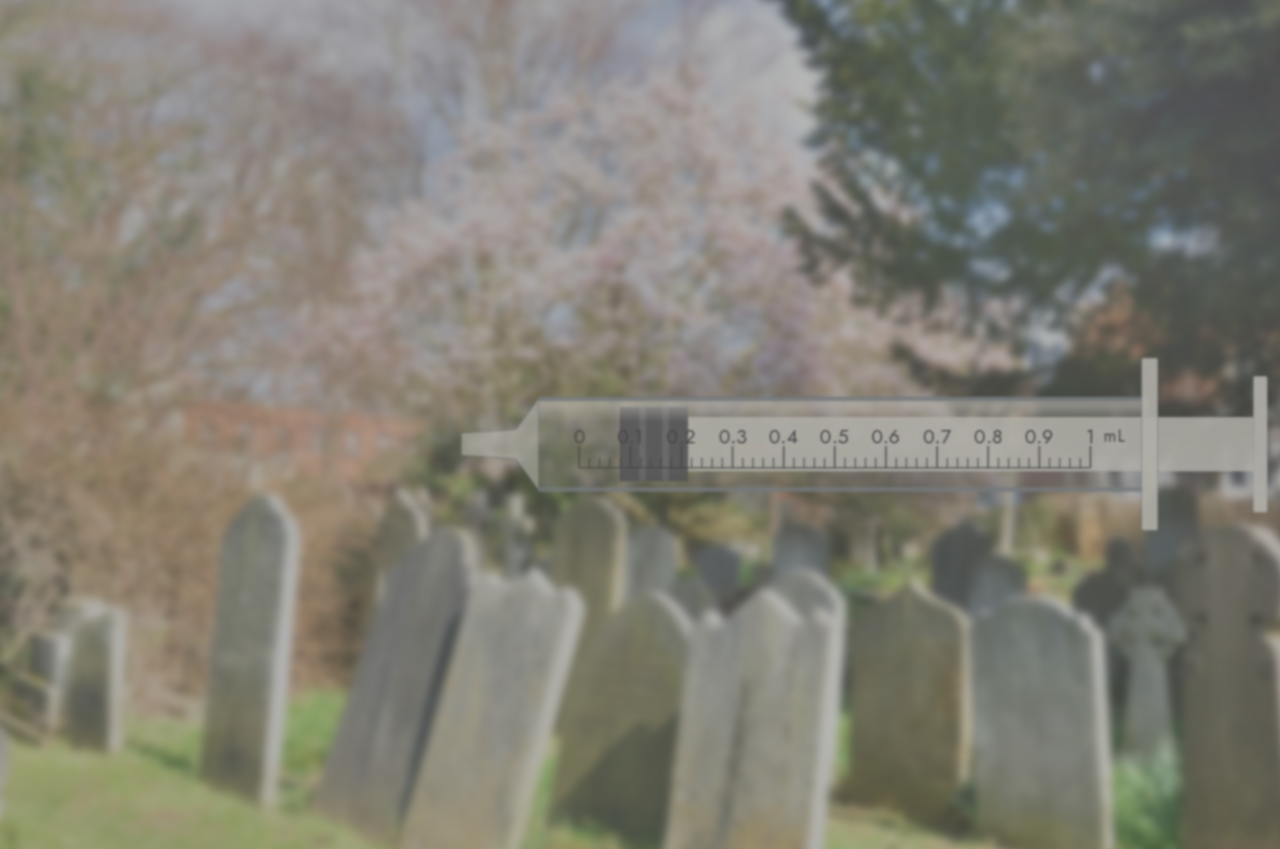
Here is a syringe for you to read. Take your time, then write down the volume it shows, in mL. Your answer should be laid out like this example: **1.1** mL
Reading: **0.08** mL
